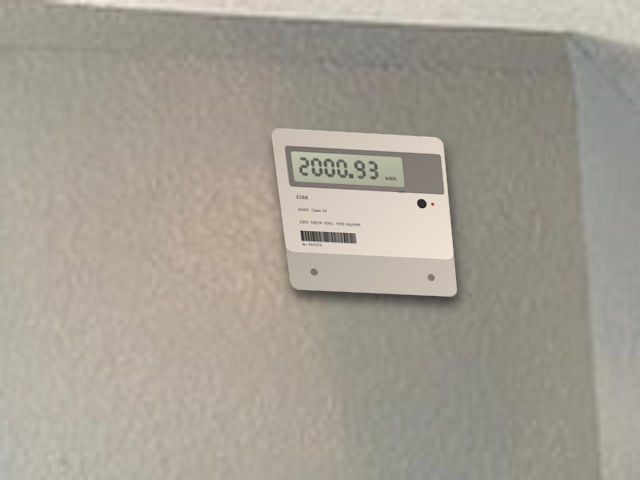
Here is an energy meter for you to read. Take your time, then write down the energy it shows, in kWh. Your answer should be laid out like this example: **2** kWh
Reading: **2000.93** kWh
